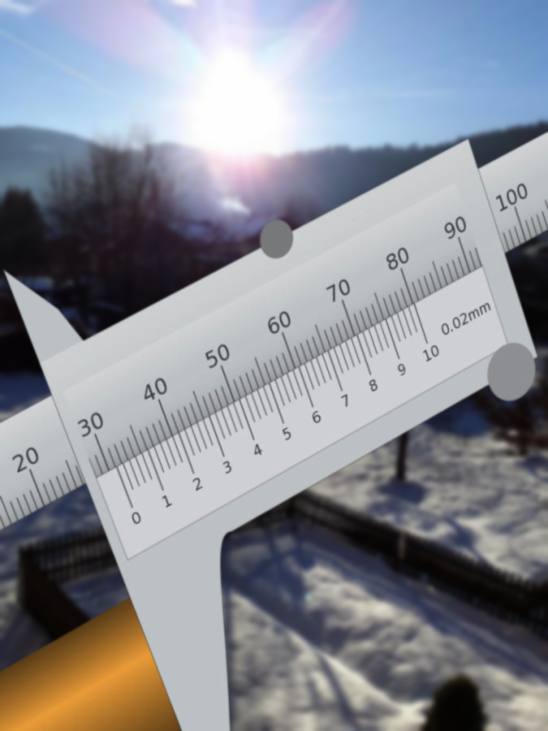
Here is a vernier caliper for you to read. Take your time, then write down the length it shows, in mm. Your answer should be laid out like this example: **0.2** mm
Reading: **31.2** mm
